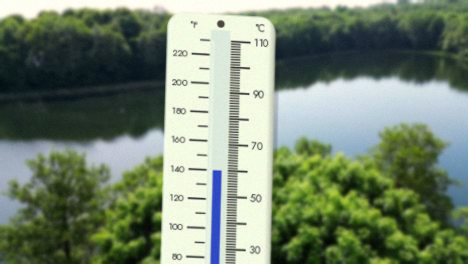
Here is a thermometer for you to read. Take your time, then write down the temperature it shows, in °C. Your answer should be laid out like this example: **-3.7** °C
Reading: **60** °C
